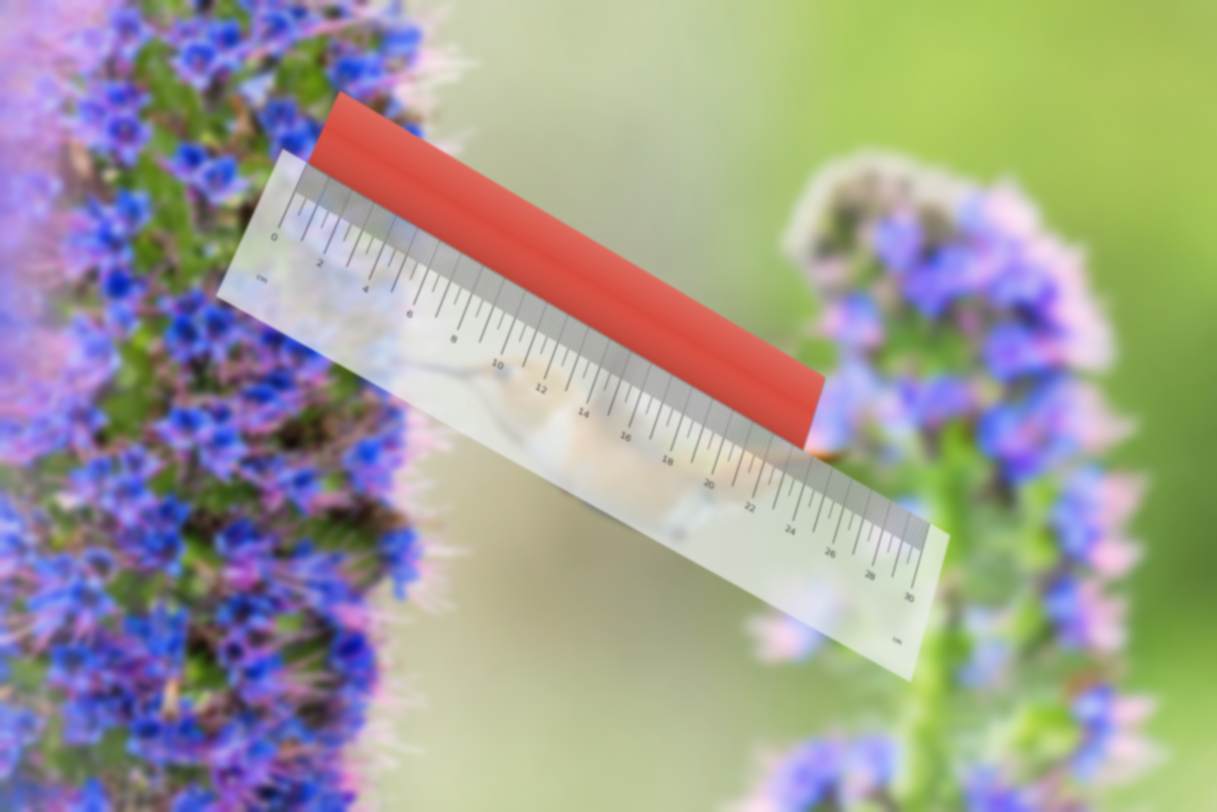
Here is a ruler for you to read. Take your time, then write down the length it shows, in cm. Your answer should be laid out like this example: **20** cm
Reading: **23.5** cm
